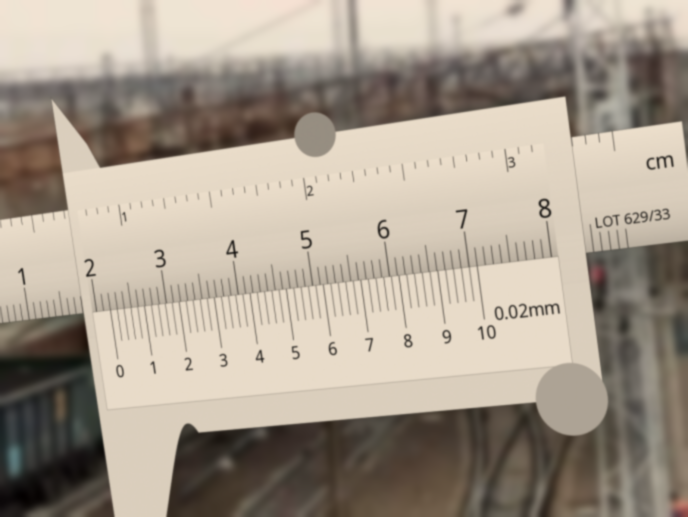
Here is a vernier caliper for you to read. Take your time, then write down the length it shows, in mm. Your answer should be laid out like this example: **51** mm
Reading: **22.0** mm
